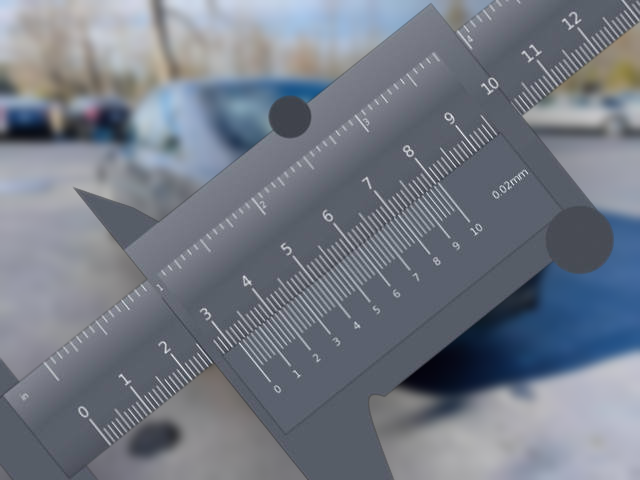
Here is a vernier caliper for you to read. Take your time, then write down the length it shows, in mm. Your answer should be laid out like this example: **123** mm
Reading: **31.5** mm
